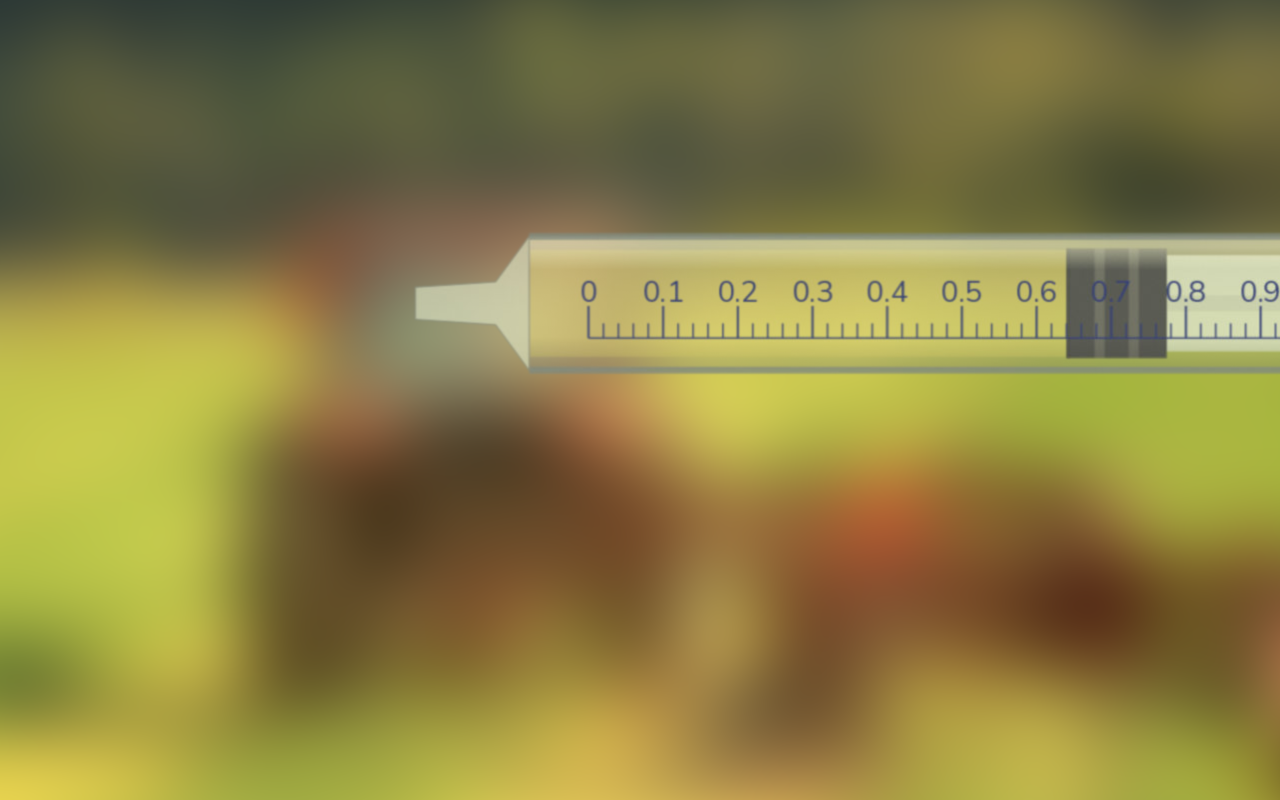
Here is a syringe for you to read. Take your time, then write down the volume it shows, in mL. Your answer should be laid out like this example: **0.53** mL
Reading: **0.64** mL
